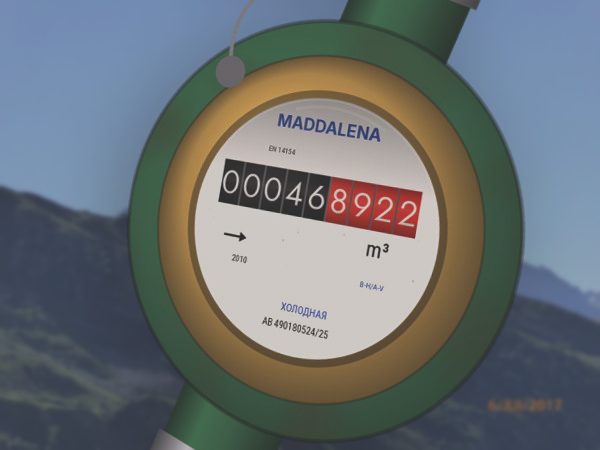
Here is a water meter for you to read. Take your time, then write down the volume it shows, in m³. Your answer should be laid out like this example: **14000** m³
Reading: **46.8922** m³
